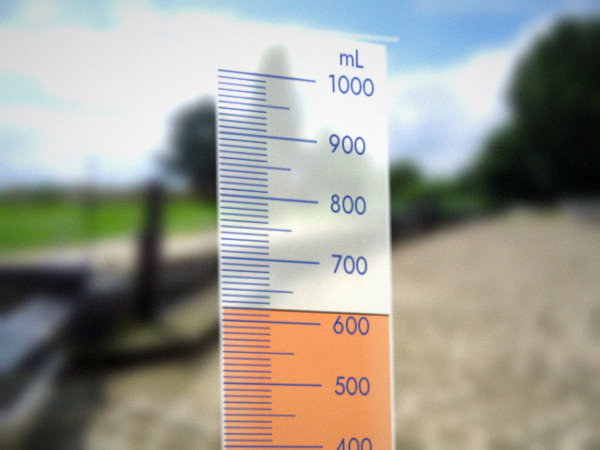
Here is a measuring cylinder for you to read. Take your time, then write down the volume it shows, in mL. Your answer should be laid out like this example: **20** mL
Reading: **620** mL
